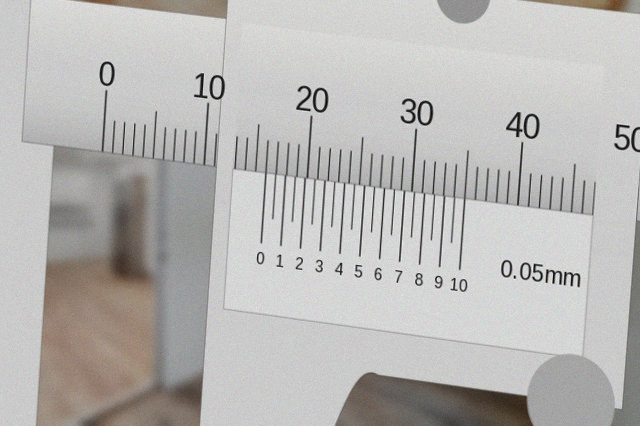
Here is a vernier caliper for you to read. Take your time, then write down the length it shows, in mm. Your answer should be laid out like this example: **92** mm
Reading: **16.0** mm
